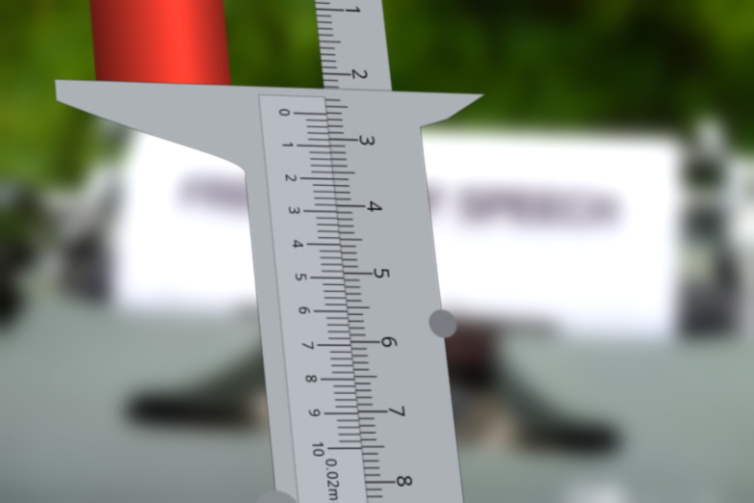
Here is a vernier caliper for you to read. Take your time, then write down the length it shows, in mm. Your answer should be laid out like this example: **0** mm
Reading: **26.2** mm
